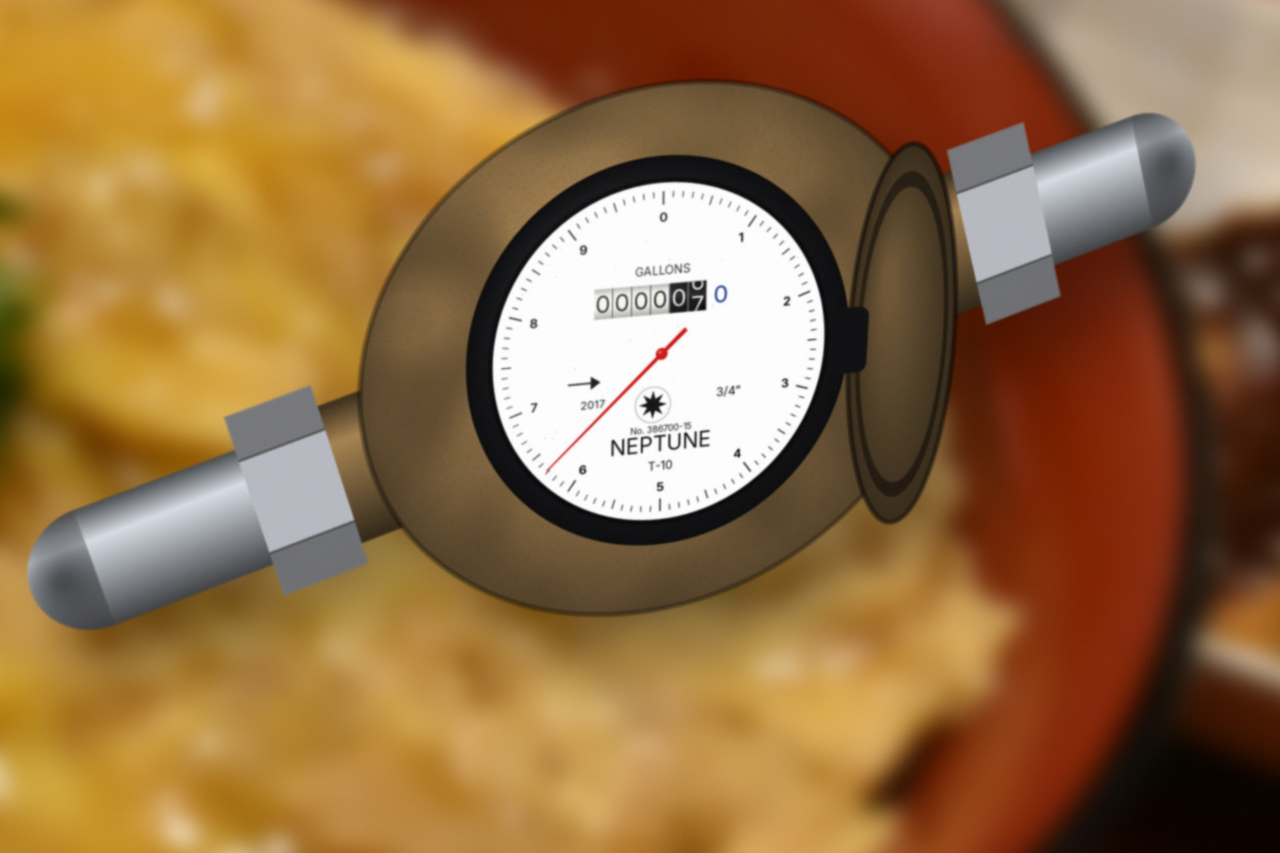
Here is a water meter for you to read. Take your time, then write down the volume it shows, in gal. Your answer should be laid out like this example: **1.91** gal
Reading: **66.3** gal
